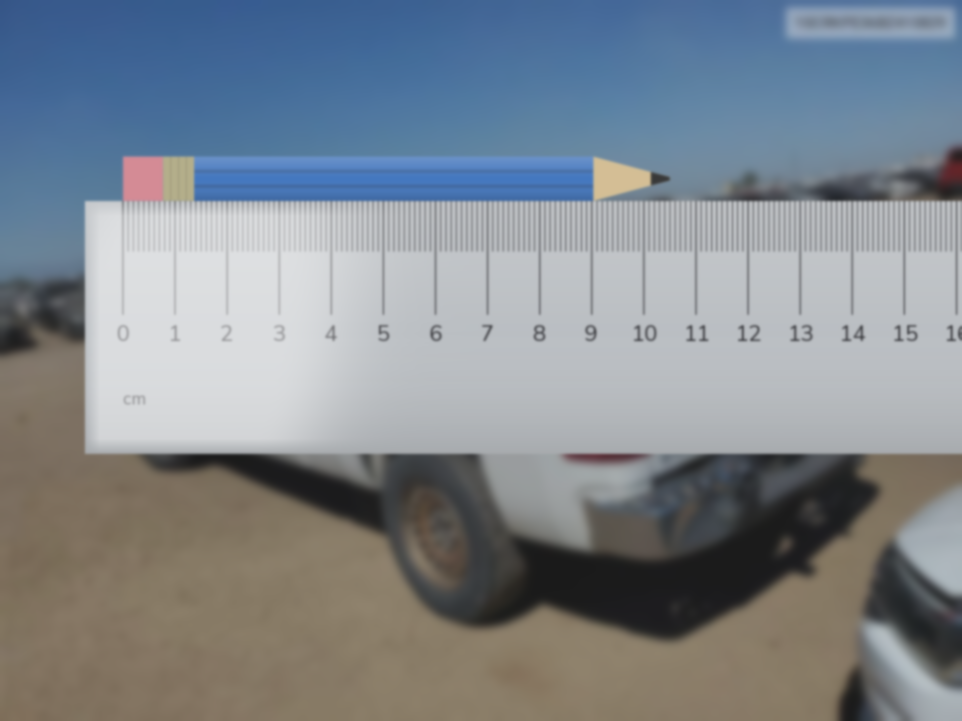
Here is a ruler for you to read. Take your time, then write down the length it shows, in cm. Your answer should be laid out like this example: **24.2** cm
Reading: **10.5** cm
